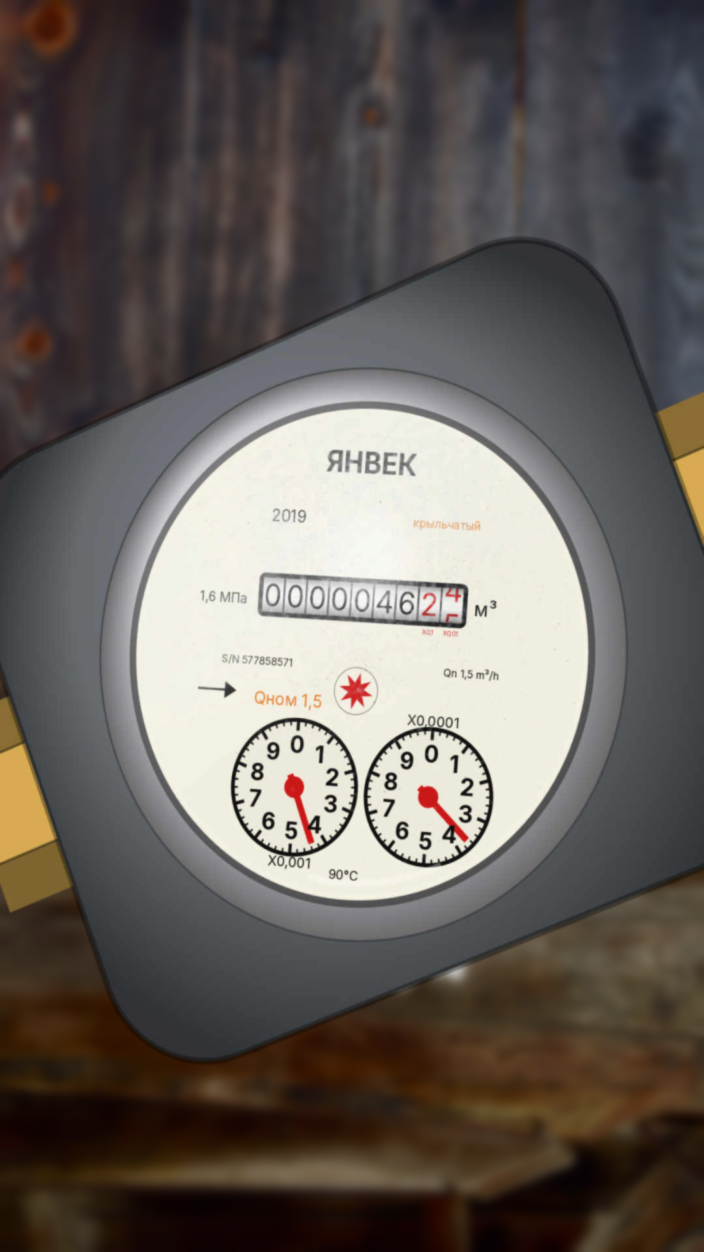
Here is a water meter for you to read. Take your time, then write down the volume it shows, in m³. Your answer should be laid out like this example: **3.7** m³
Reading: **46.2443** m³
